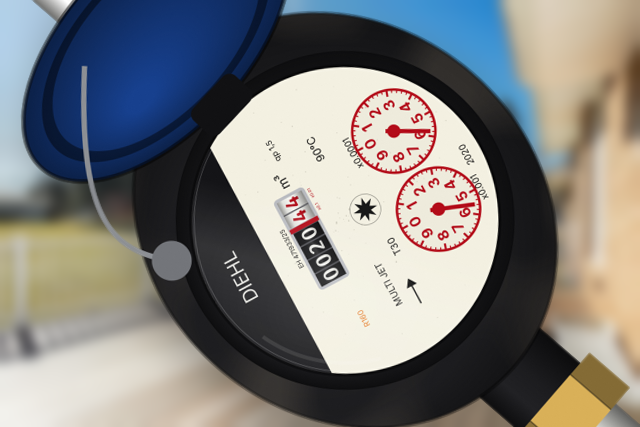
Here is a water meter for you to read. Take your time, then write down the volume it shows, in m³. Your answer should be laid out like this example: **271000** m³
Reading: **20.4455** m³
